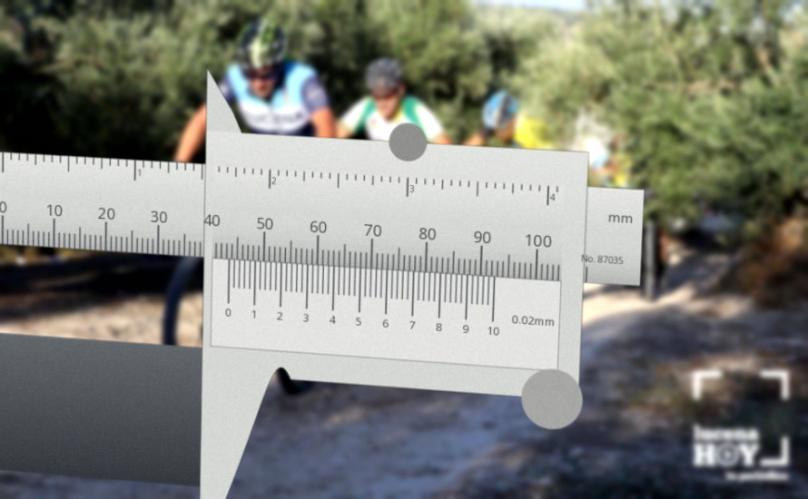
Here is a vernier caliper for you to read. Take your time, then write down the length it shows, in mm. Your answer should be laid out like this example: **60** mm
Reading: **43.5** mm
